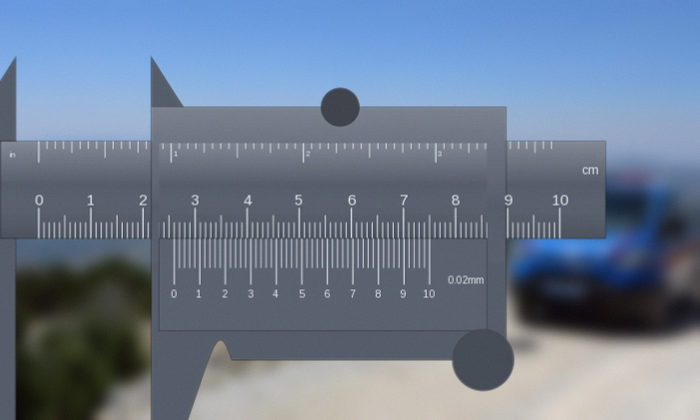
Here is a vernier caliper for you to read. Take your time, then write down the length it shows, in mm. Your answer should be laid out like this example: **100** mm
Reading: **26.0** mm
